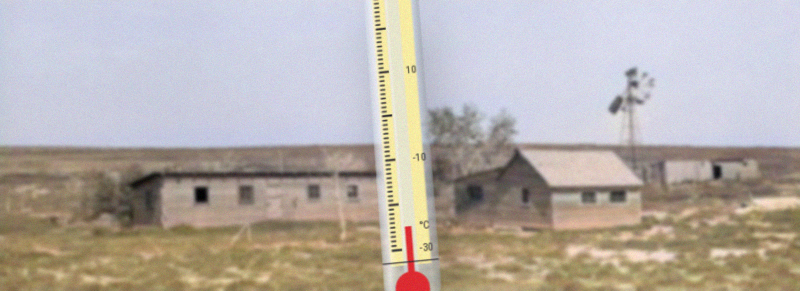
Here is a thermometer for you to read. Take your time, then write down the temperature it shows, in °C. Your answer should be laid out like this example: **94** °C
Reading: **-25** °C
